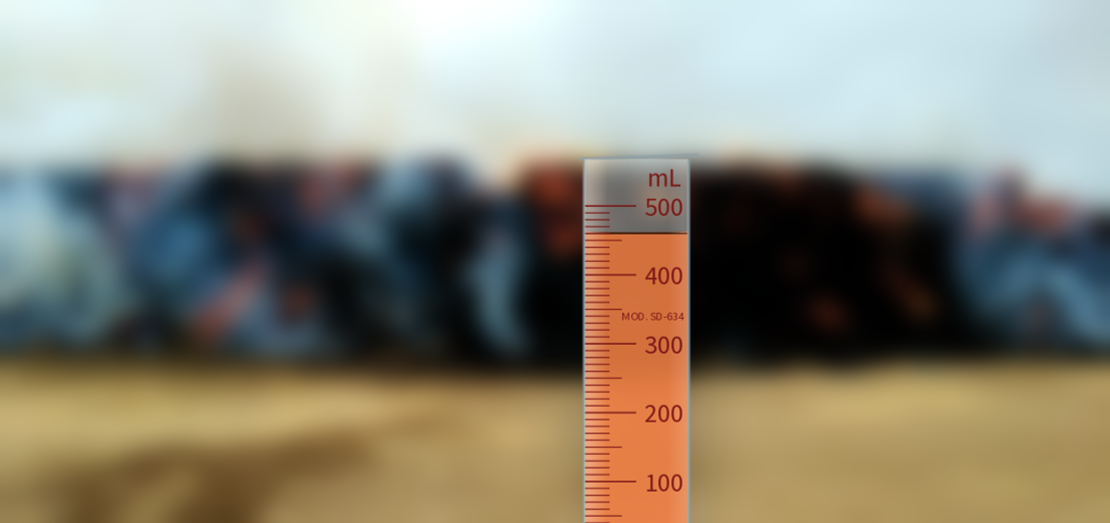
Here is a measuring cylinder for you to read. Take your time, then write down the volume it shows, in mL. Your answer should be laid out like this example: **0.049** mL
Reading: **460** mL
